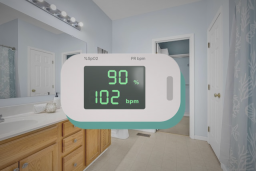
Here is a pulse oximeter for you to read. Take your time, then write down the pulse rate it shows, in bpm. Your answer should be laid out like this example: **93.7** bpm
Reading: **102** bpm
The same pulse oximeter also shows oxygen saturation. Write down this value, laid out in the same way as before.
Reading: **90** %
